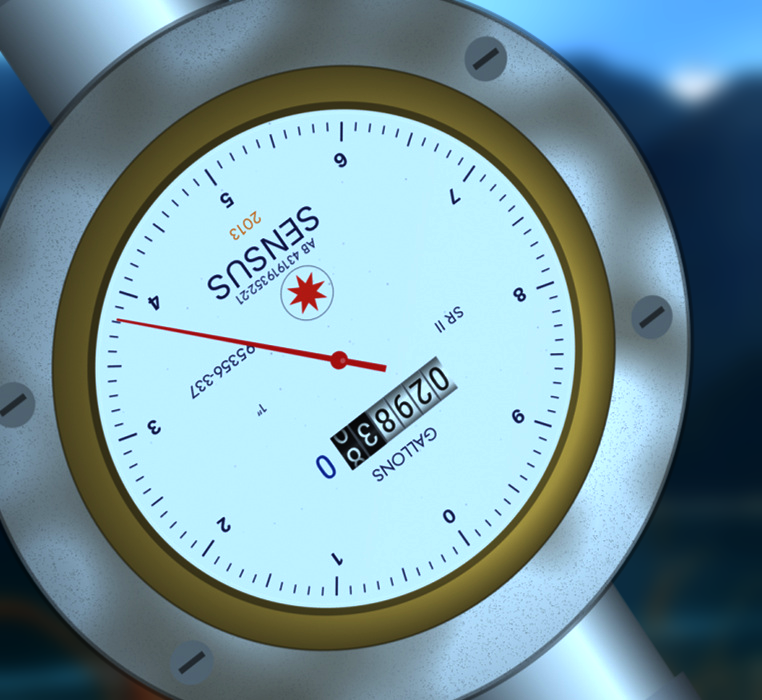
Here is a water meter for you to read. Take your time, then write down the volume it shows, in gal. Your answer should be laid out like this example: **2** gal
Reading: **298383.8** gal
